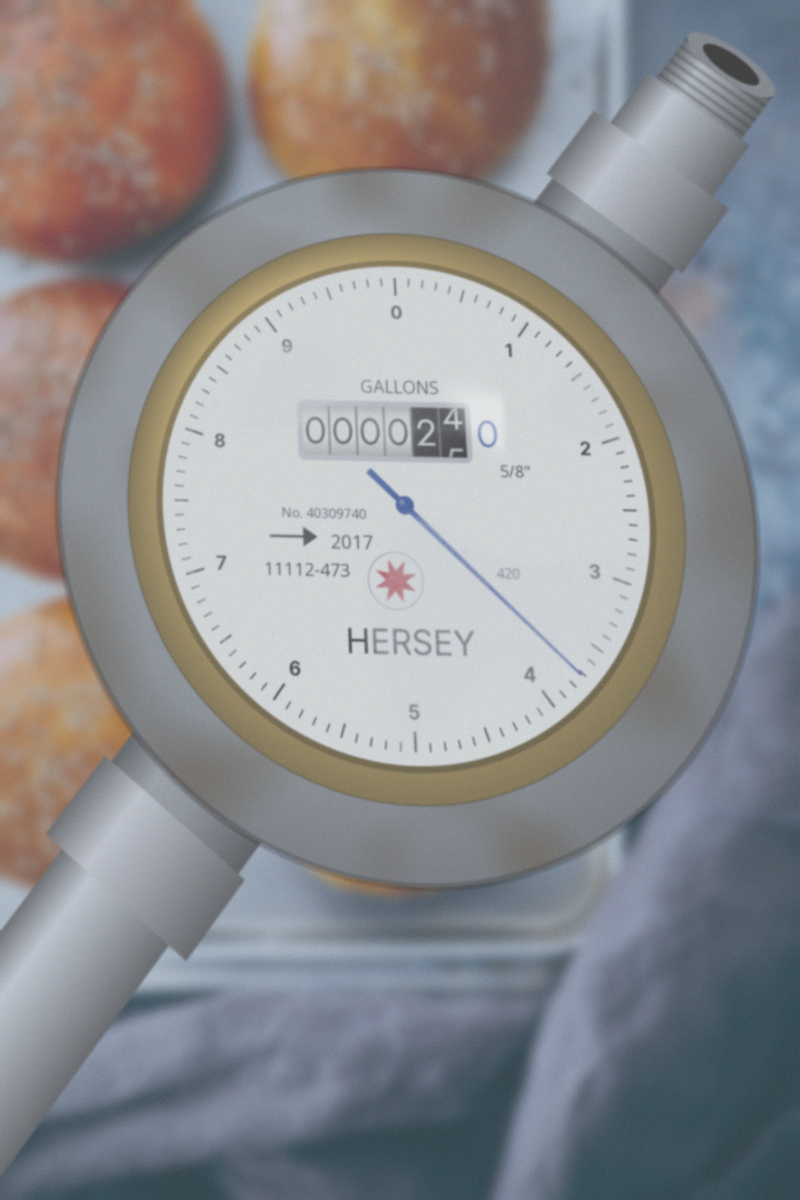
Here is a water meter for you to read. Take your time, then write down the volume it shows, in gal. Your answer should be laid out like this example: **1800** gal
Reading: **243.7** gal
